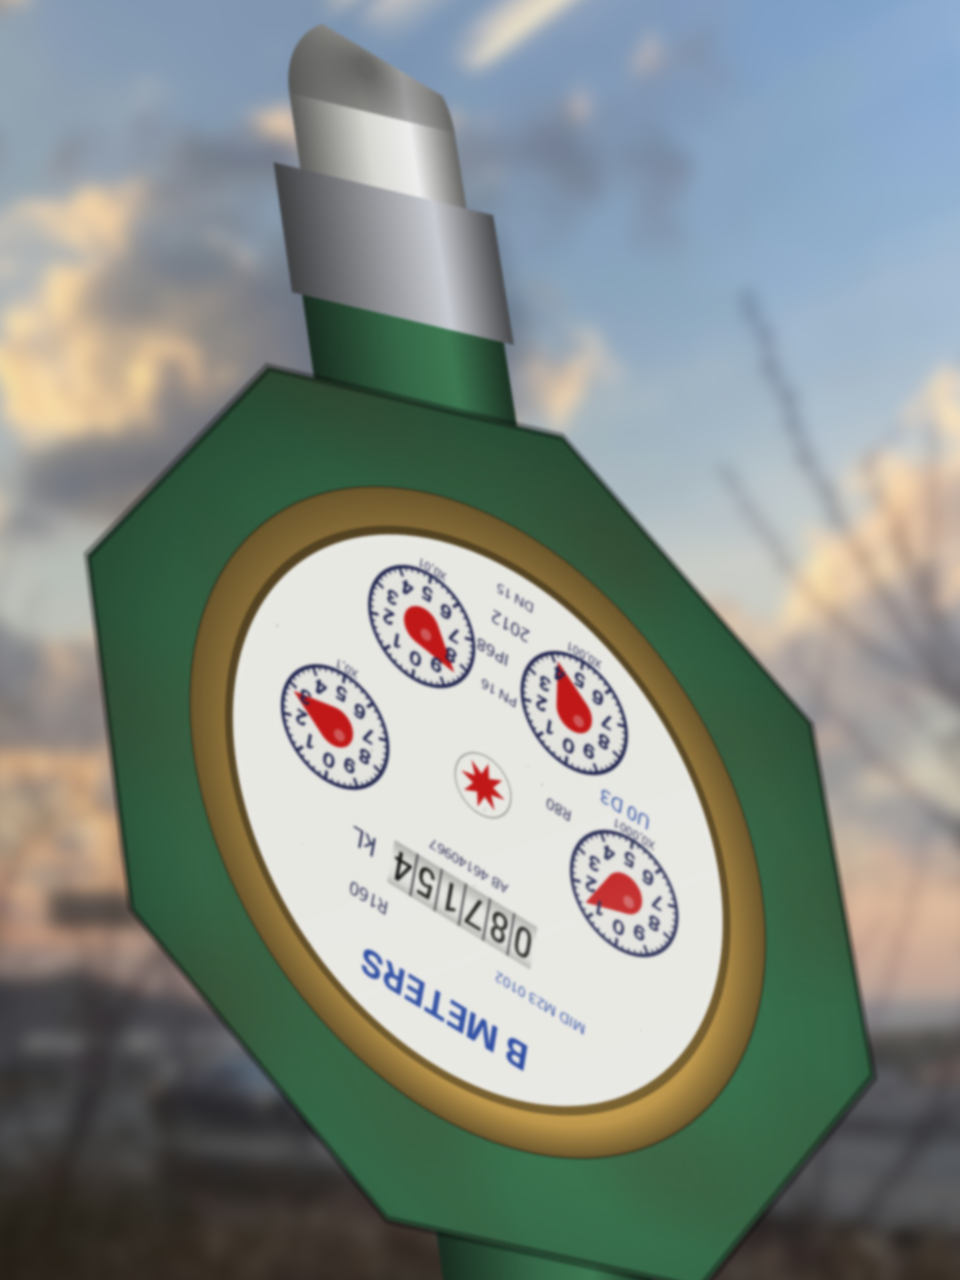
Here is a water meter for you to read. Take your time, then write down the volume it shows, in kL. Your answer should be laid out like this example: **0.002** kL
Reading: **87154.2841** kL
